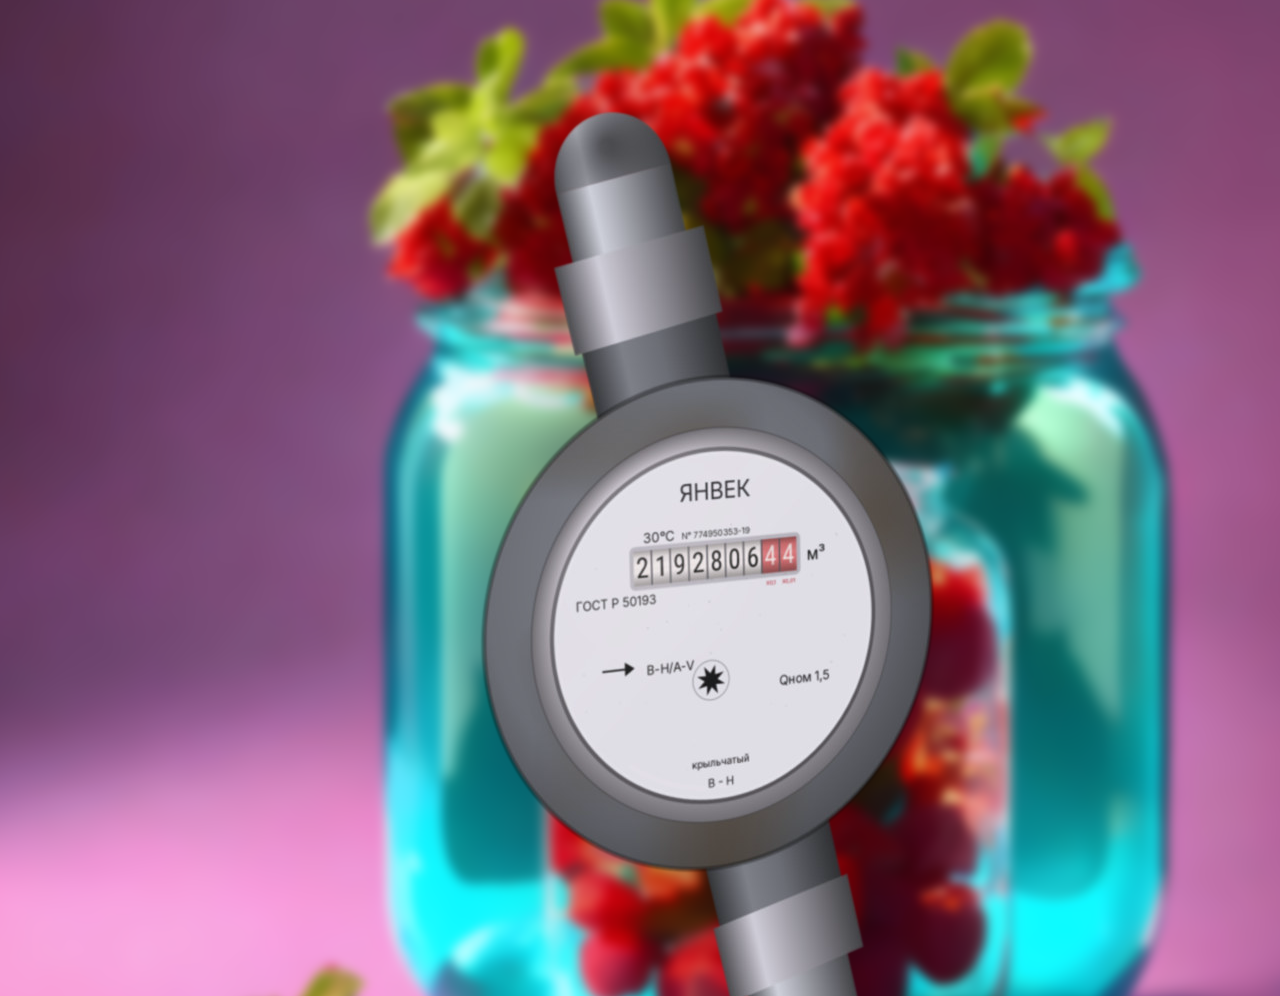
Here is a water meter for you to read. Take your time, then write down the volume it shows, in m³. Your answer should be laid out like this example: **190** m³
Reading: **2192806.44** m³
